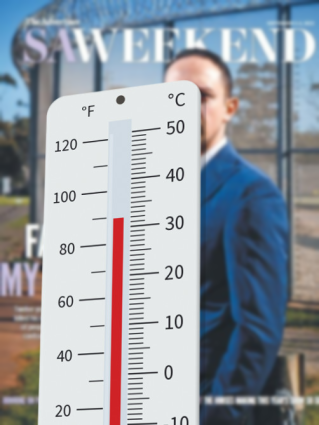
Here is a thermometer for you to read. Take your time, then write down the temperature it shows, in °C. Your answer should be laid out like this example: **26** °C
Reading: **32** °C
